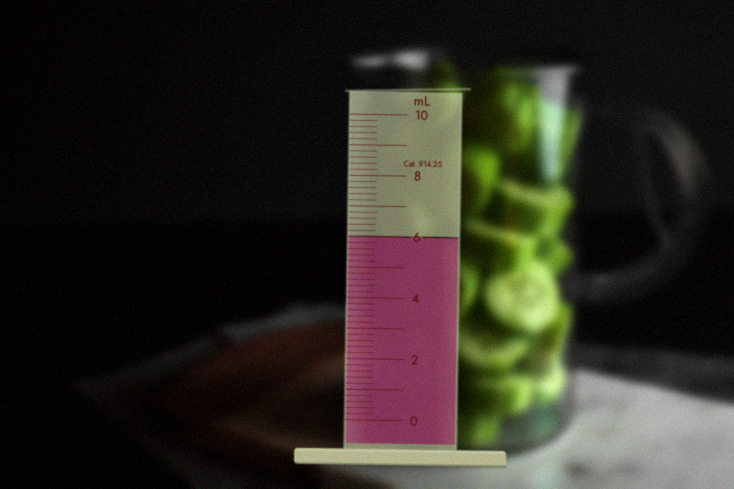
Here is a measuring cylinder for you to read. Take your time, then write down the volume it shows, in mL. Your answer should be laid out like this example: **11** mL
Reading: **6** mL
